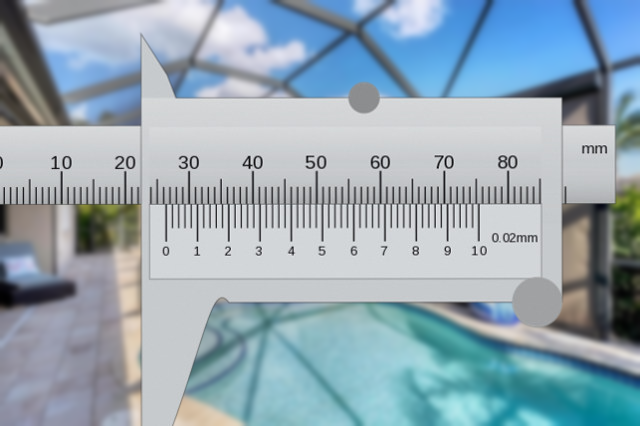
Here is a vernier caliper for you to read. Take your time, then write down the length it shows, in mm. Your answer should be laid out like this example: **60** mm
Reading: **26.4** mm
